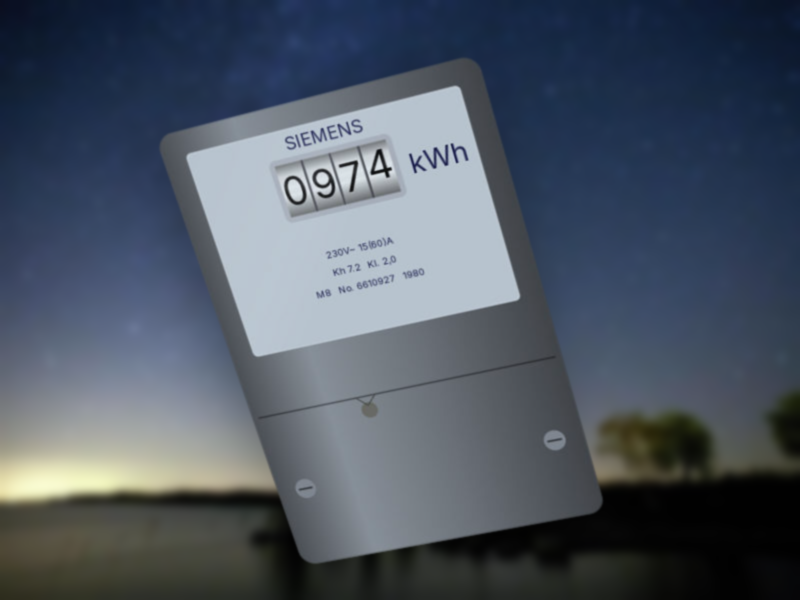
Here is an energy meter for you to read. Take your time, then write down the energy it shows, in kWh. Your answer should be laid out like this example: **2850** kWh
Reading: **974** kWh
